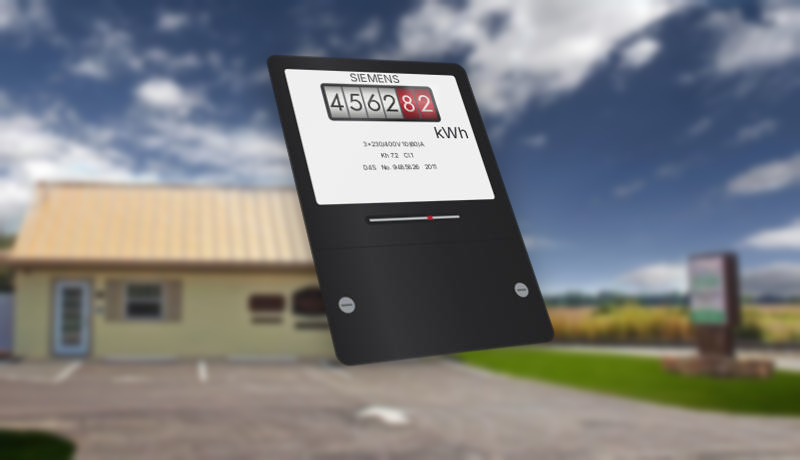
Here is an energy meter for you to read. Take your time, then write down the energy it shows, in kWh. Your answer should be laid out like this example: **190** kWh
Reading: **4562.82** kWh
